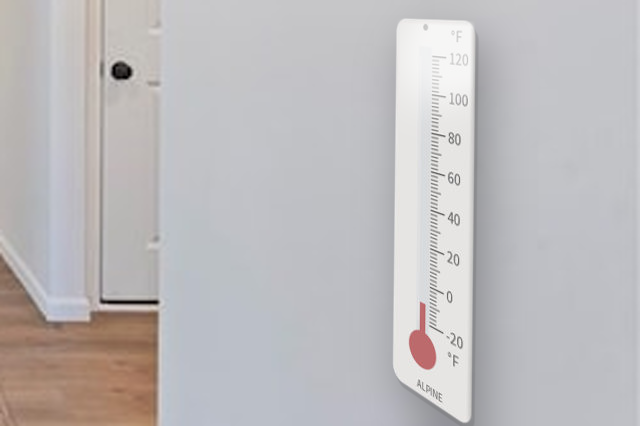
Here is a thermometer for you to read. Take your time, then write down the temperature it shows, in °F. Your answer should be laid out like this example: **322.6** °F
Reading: **-10** °F
